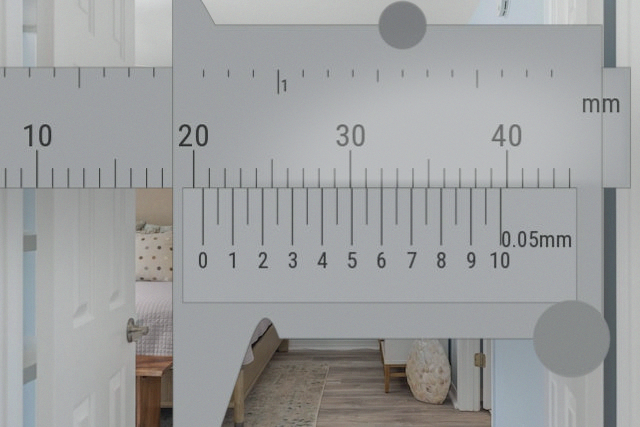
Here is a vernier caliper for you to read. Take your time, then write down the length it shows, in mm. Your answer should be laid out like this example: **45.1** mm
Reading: **20.6** mm
